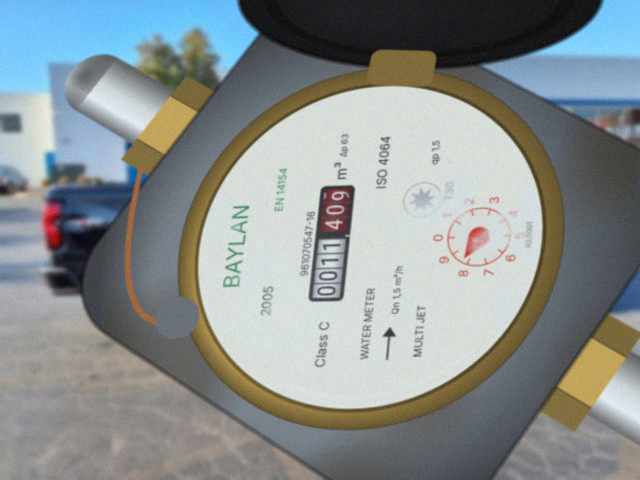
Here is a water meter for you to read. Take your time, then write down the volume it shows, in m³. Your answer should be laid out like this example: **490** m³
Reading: **11.4088** m³
